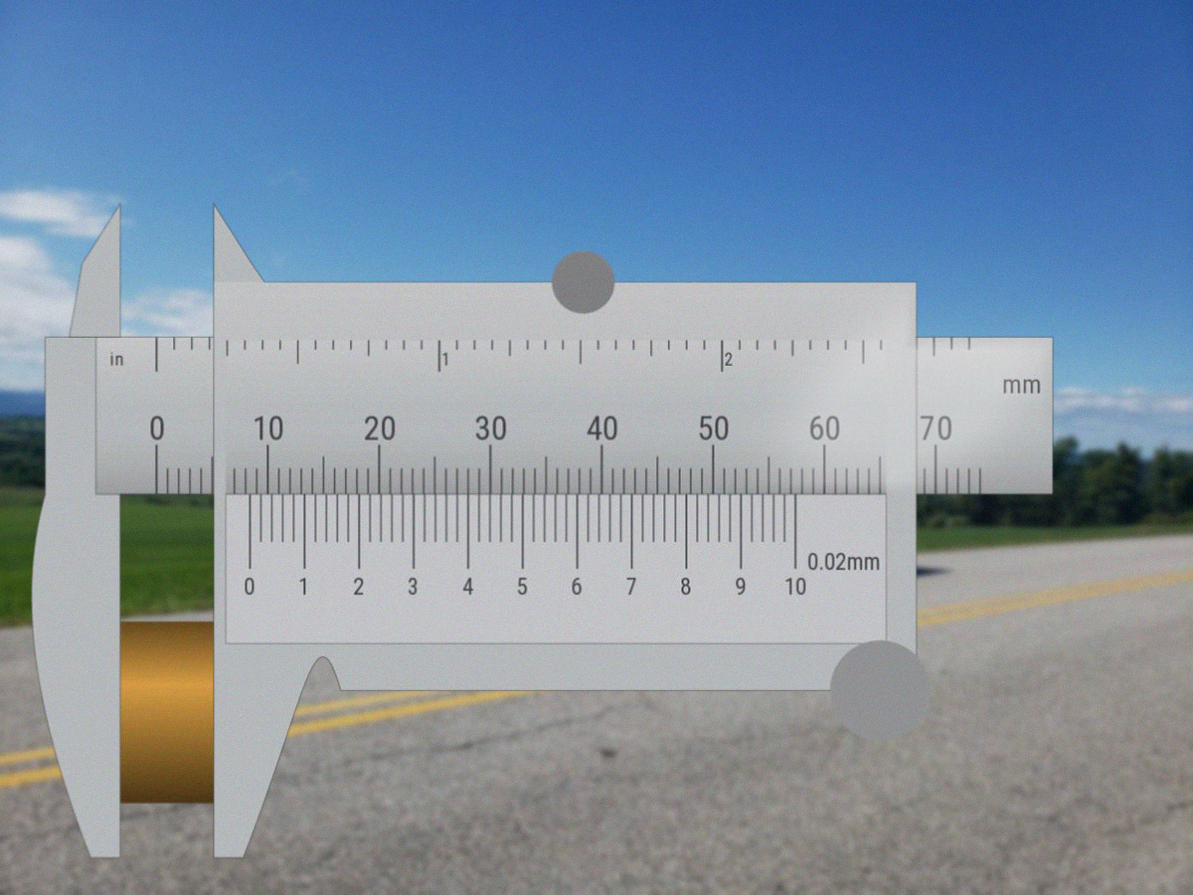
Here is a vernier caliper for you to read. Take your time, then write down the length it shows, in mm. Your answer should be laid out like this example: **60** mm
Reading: **8.4** mm
